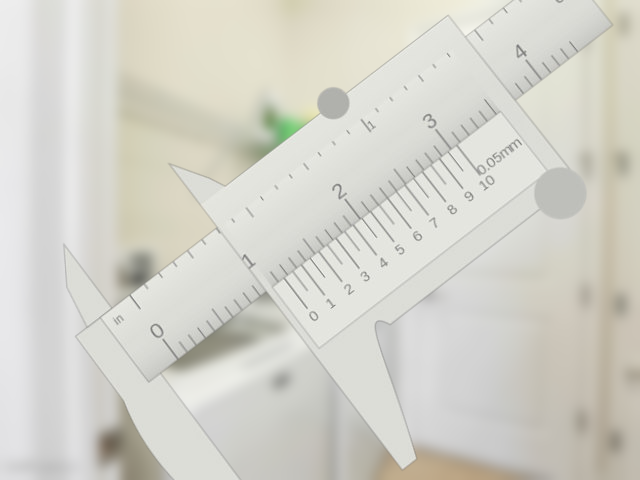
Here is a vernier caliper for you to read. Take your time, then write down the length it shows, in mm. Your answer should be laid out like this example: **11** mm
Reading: **11.6** mm
